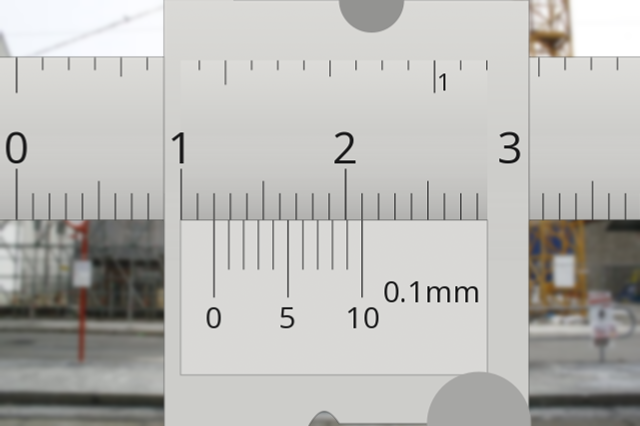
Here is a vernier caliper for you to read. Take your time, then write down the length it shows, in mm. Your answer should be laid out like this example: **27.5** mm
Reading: **12.0** mm
